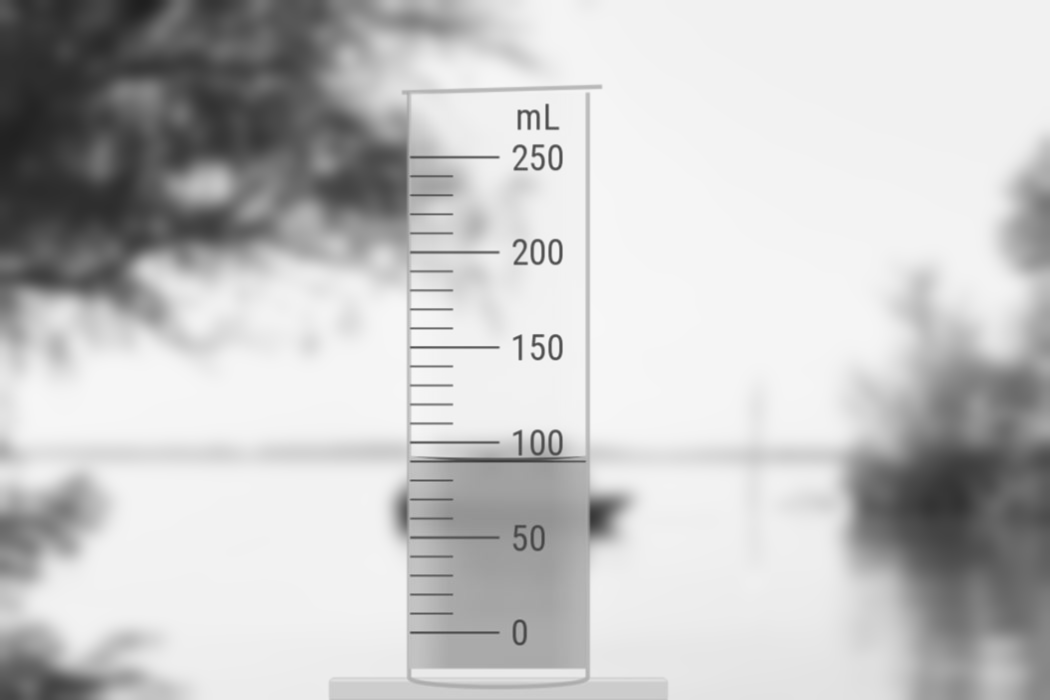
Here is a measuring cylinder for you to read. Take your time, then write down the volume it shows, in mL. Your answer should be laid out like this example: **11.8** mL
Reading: **90** mL
